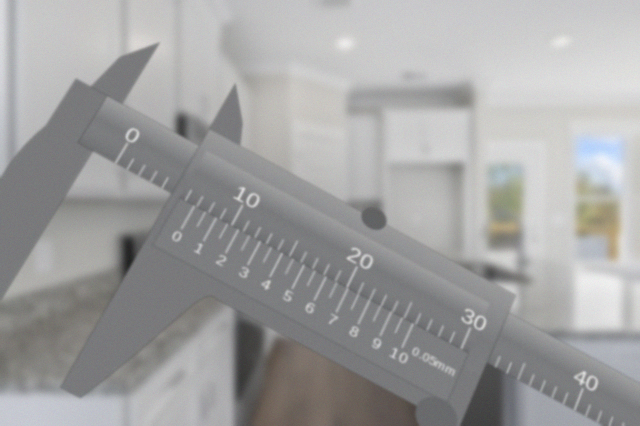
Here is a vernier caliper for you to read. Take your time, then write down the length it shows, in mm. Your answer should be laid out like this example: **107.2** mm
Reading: **6.8** mm
